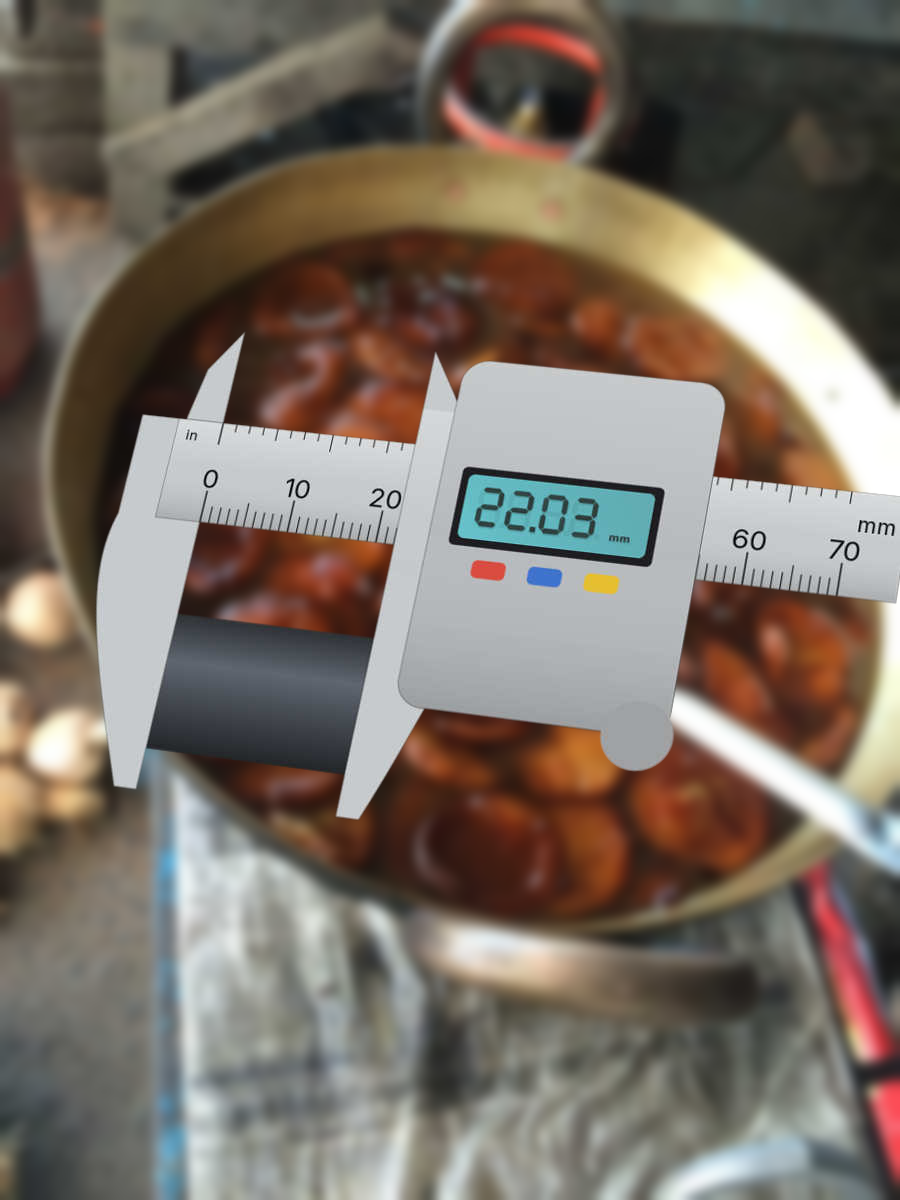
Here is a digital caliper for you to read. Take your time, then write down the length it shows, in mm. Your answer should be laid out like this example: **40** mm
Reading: **22.03** mm
